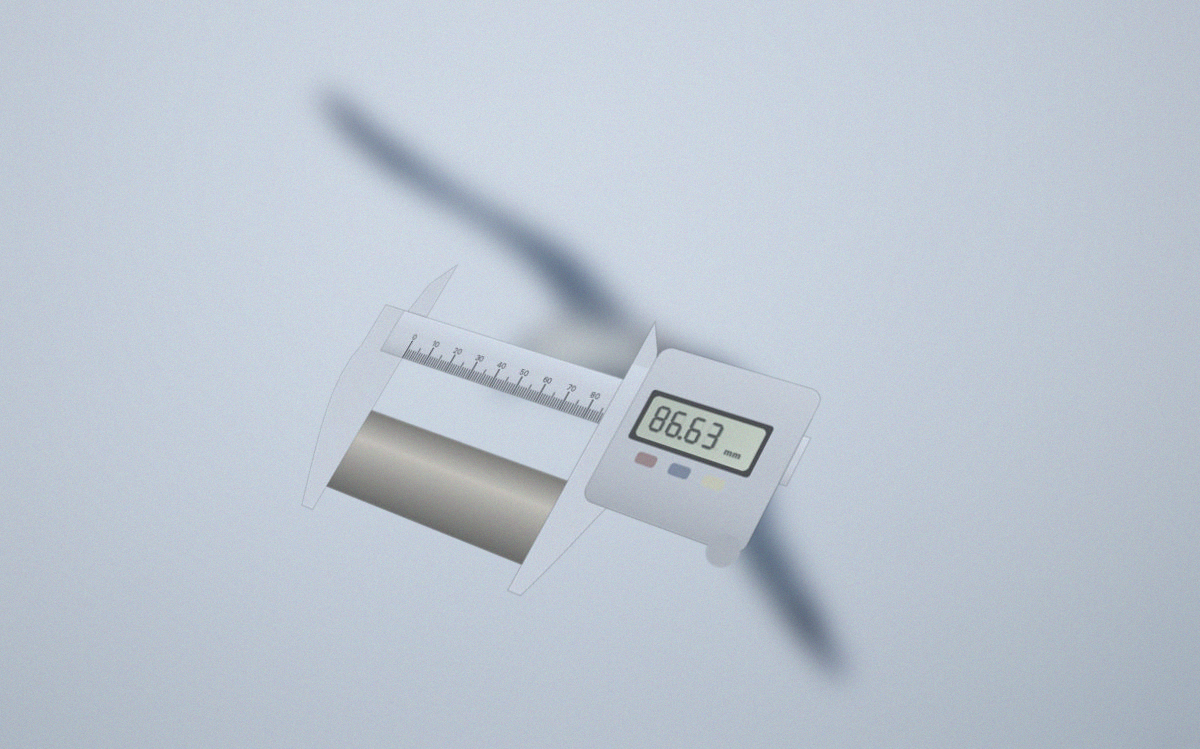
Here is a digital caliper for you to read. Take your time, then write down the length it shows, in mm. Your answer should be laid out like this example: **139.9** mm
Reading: **86.63** mm
